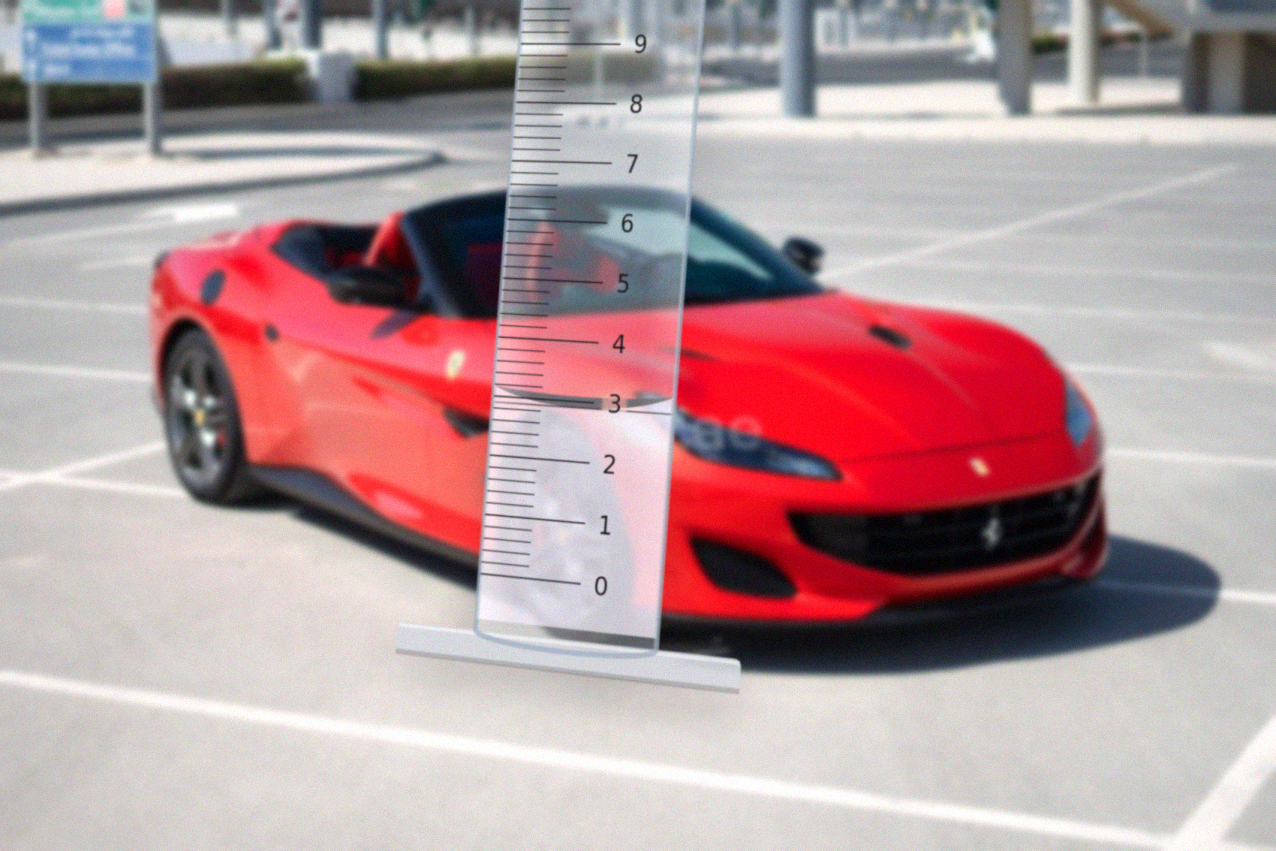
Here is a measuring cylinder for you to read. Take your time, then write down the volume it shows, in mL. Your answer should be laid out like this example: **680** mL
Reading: **2.9** mL
